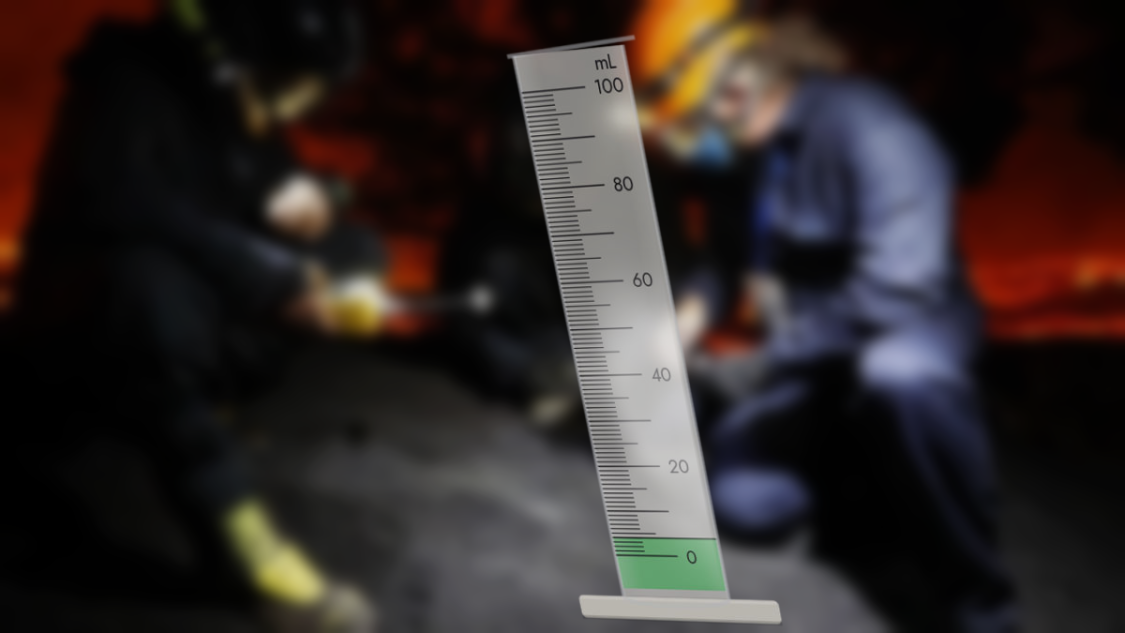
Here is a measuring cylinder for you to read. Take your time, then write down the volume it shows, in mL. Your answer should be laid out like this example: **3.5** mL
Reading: **4** mL
